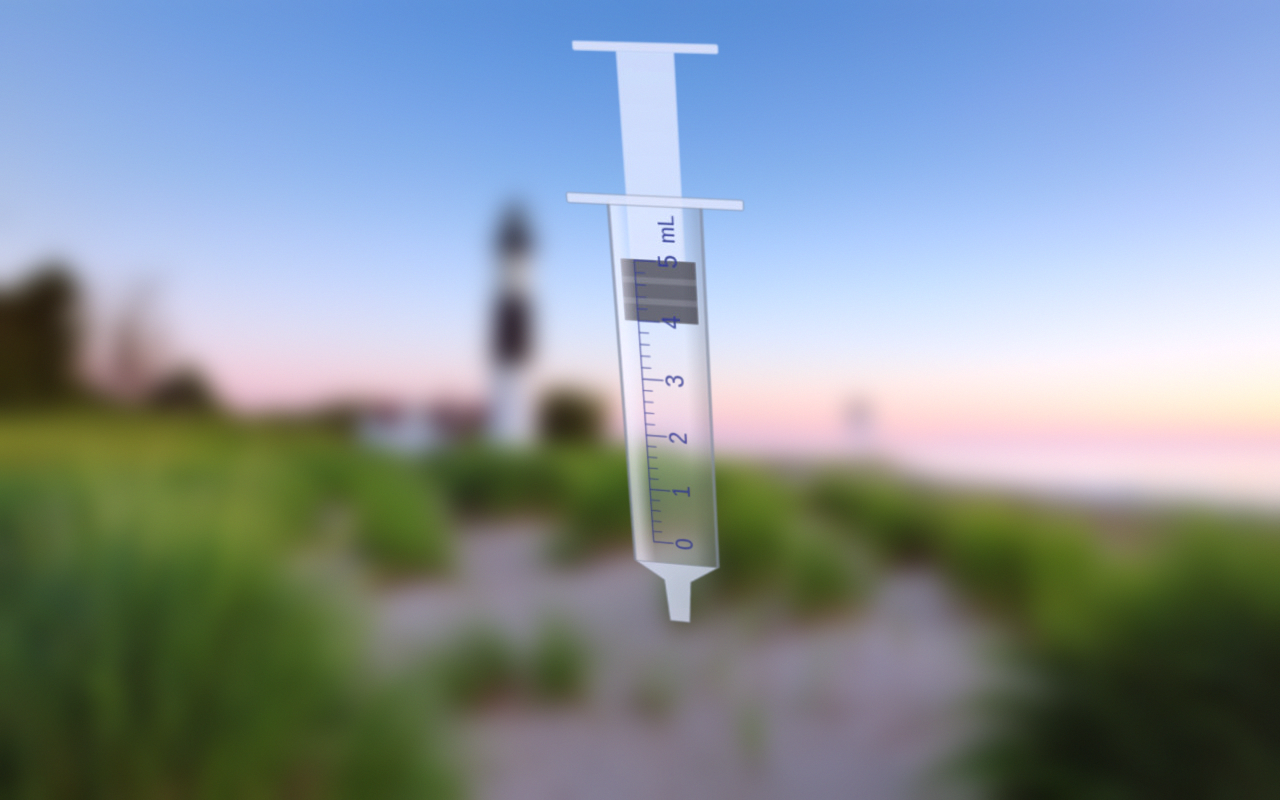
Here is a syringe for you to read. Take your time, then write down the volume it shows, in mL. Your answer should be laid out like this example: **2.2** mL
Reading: **4** mL
